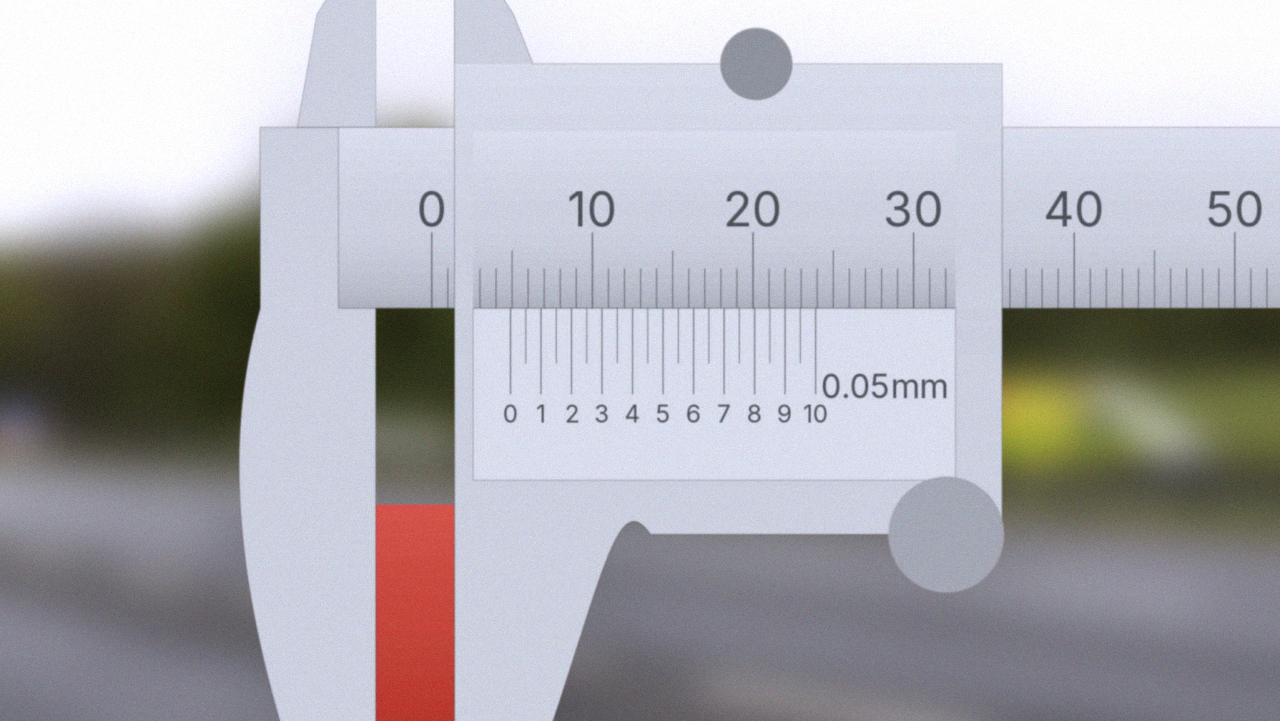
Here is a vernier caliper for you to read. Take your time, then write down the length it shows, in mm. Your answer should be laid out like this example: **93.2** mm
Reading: **4.9** mm
